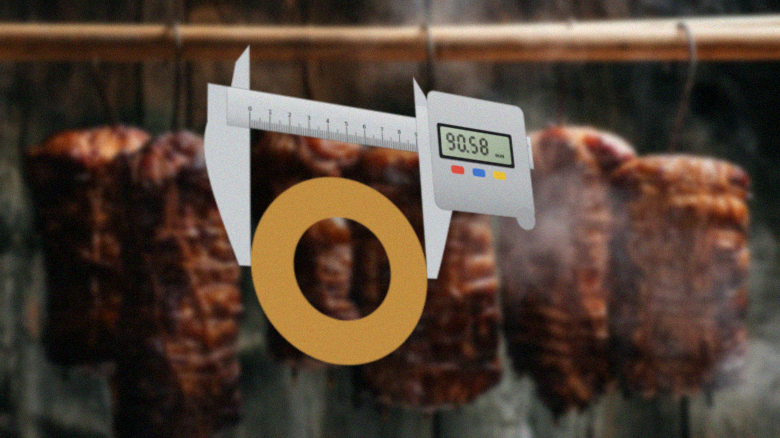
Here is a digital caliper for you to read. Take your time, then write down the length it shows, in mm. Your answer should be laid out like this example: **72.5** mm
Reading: **90.58** mm
